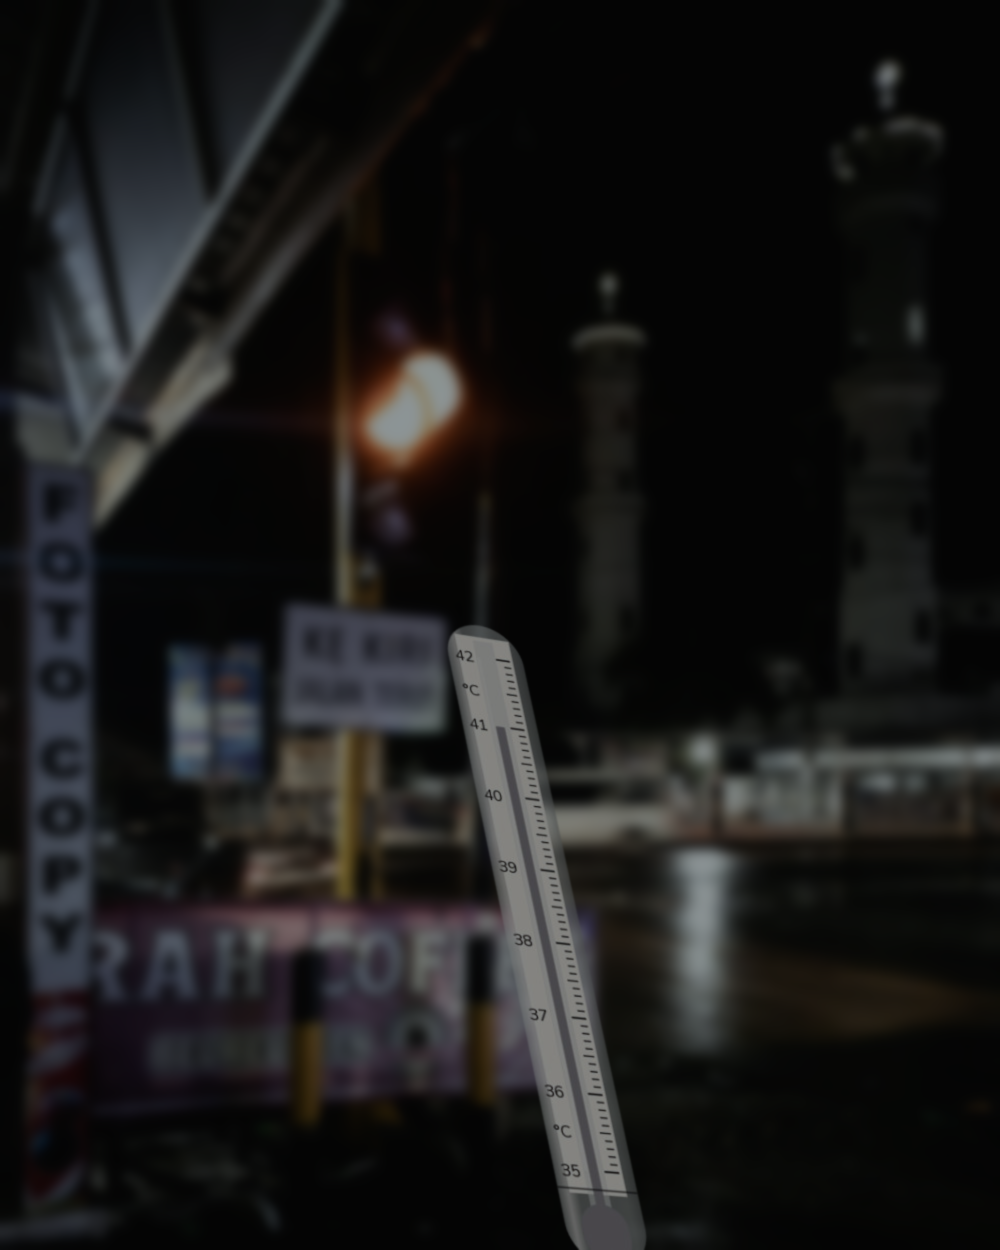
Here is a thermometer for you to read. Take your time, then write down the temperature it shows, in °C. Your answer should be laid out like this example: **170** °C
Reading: **41** °C
